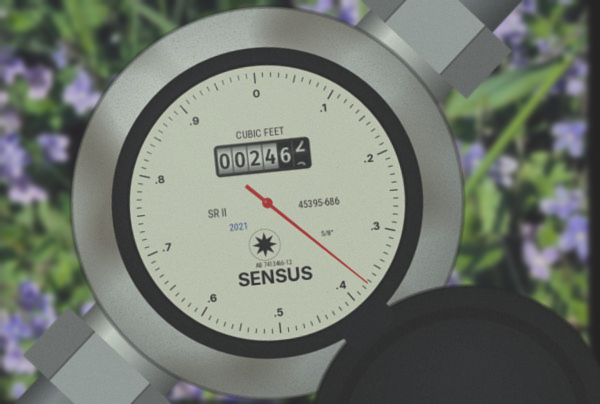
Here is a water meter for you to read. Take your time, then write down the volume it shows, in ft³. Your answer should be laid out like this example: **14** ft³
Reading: **2462.37** ft³
